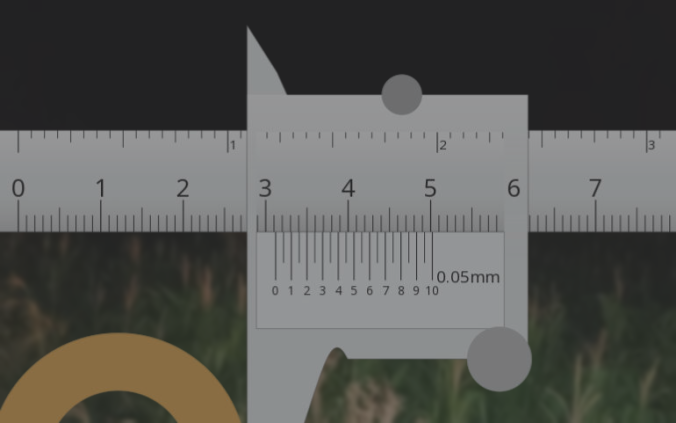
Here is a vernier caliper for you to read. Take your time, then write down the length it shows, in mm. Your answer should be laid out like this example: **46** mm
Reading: **31.2** mm
